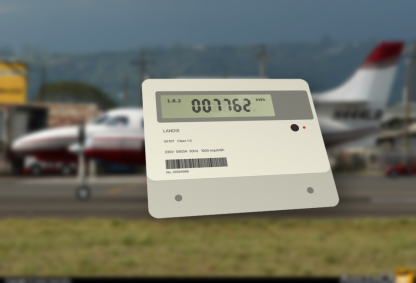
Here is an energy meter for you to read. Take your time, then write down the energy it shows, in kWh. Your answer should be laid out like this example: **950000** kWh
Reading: **7762** kWh
